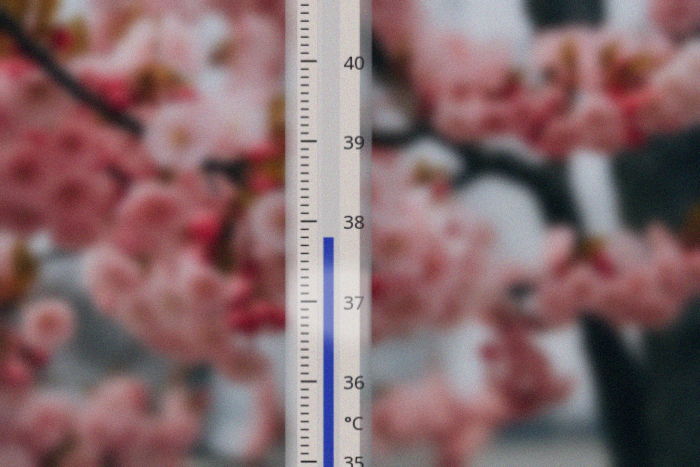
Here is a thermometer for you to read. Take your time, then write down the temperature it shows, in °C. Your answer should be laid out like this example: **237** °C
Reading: **37.8** °C
